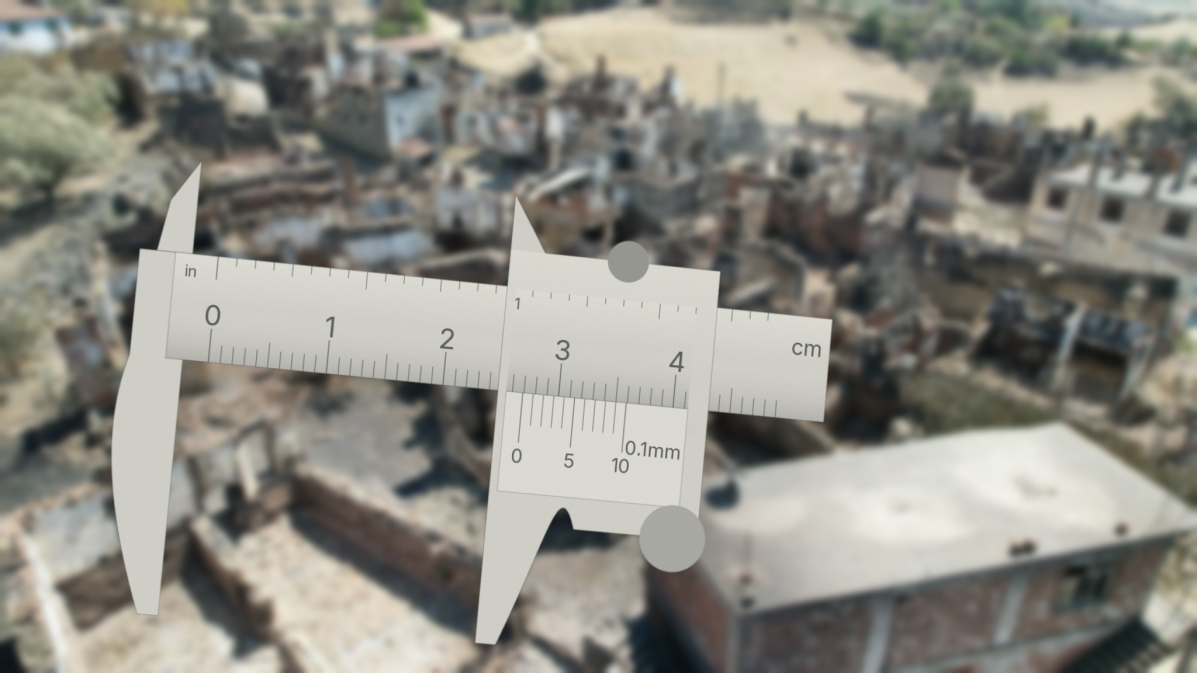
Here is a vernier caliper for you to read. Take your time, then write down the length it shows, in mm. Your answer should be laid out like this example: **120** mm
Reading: **26.9** mm
